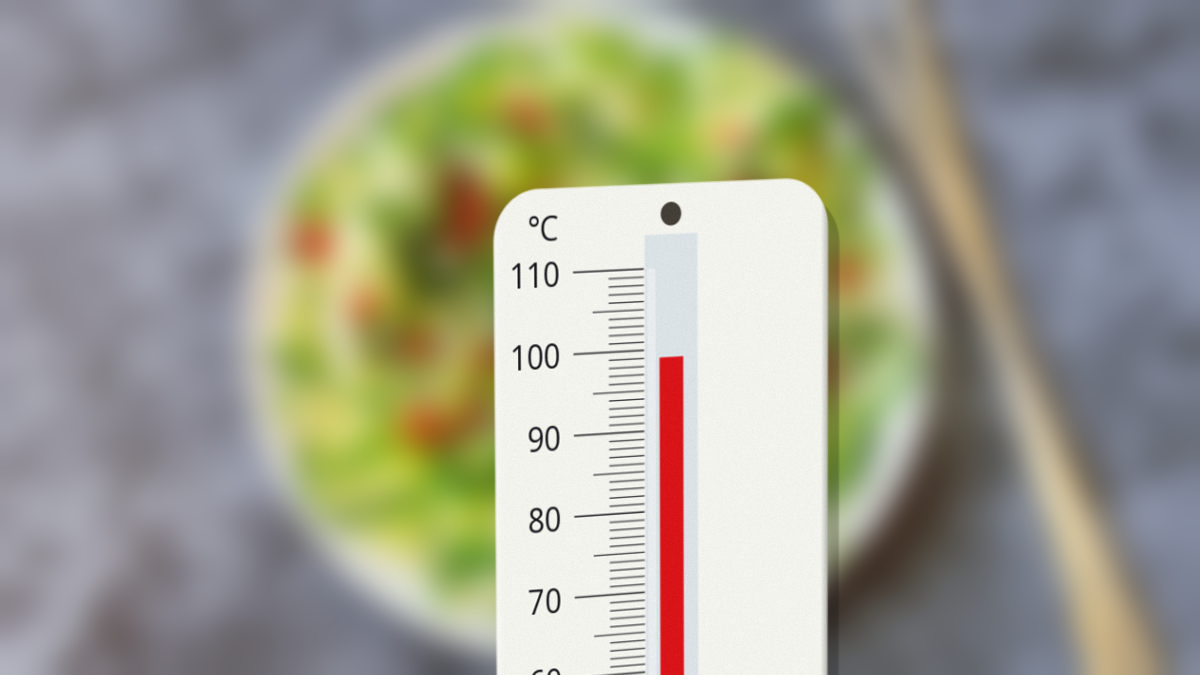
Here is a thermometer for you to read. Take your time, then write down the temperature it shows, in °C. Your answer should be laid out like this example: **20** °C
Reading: **99** °C
